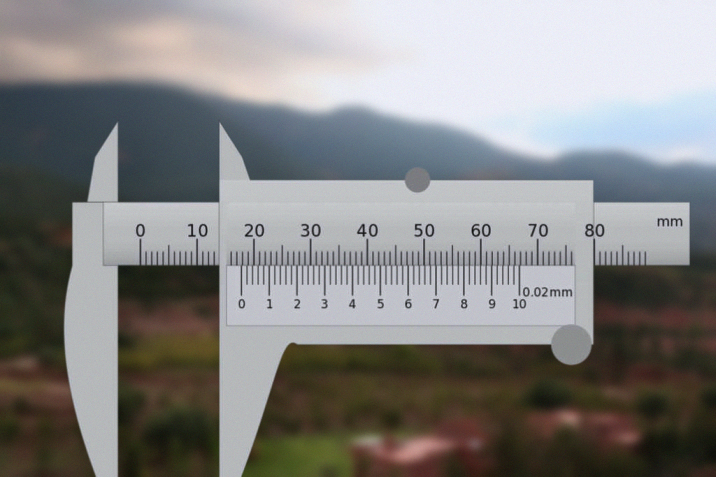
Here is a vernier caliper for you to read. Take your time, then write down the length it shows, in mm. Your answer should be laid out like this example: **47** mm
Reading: **17.8** mm
